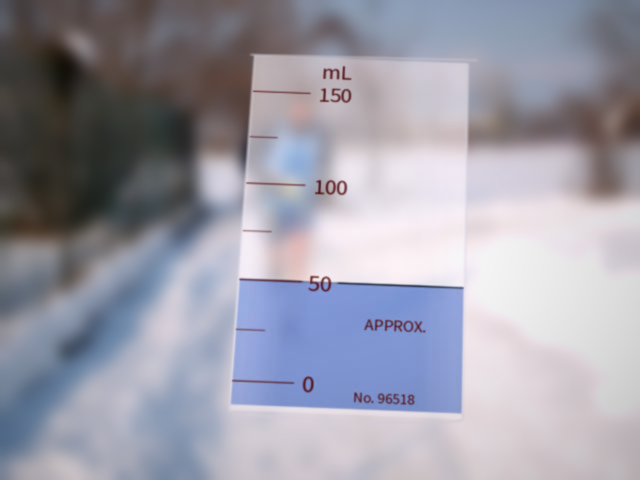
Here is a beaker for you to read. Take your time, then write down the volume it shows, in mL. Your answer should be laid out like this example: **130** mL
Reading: **50** mL
